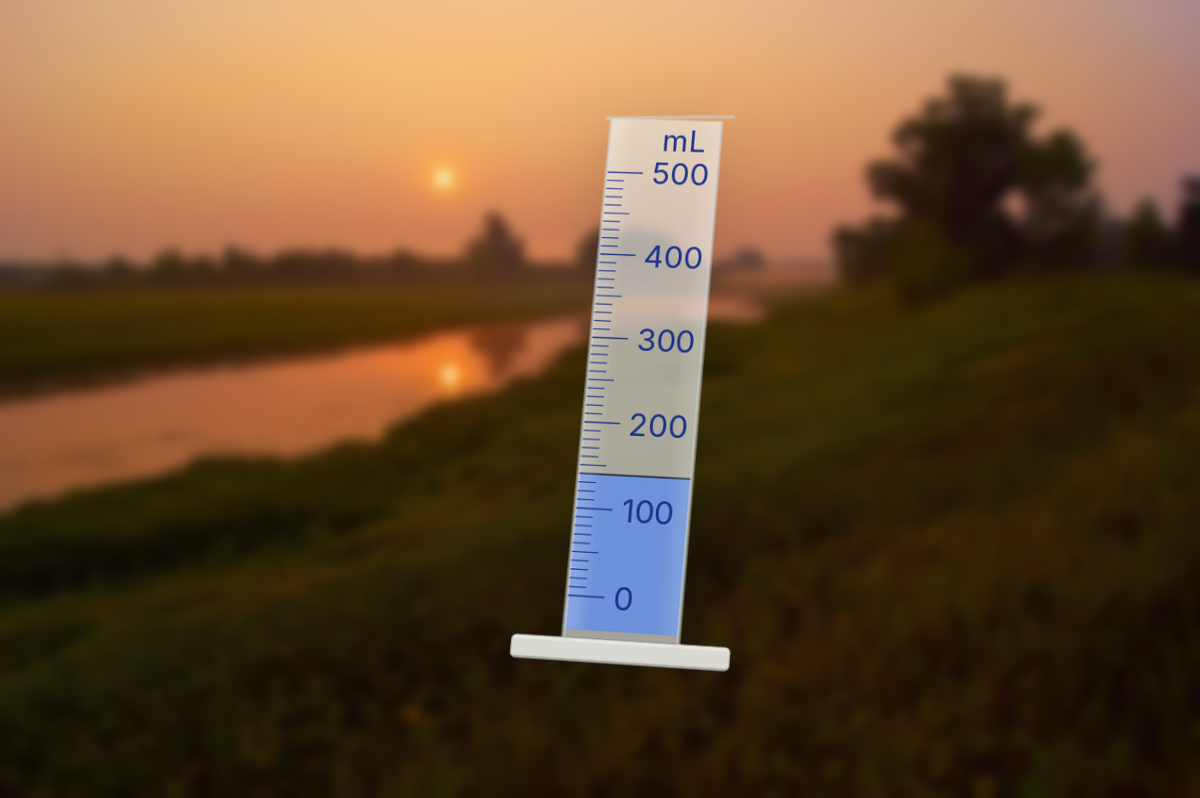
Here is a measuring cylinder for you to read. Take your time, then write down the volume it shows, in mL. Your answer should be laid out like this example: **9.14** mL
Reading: **140** mL
